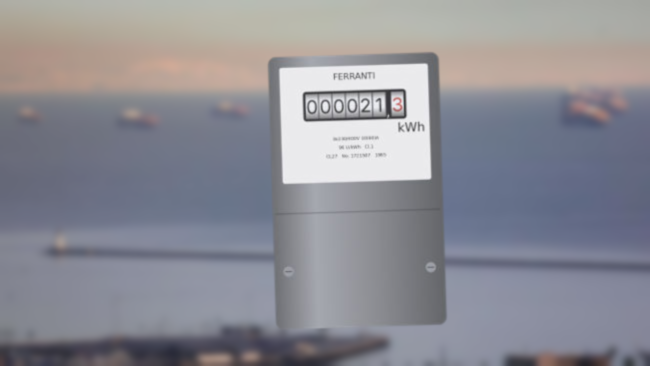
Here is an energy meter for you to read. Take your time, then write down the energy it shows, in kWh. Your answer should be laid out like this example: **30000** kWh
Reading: **21.3** kWh
